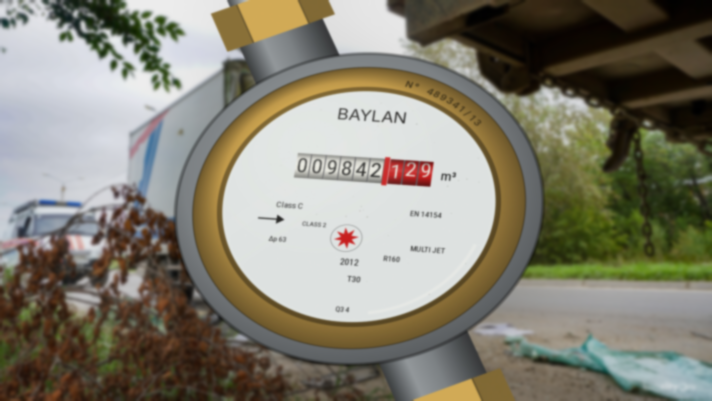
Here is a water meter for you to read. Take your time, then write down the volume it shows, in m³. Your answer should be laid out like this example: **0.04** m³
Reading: **9842.129** m³
